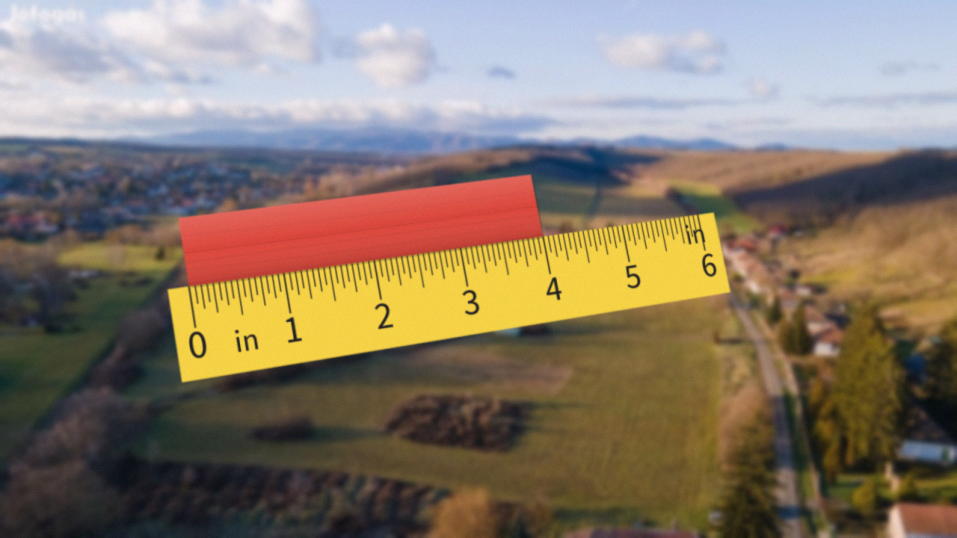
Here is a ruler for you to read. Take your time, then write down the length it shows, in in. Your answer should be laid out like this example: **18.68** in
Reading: **4** in
